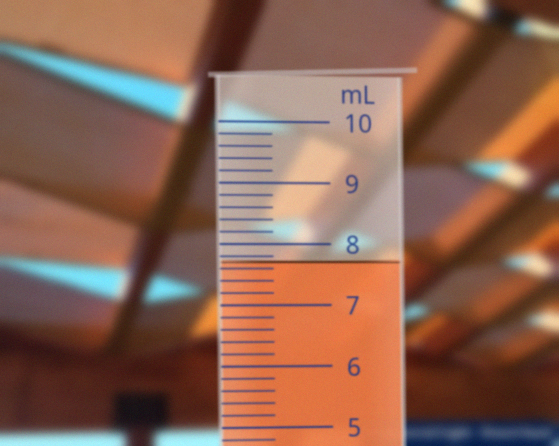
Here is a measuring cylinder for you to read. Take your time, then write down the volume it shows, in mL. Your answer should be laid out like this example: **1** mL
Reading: **7.7** mL
